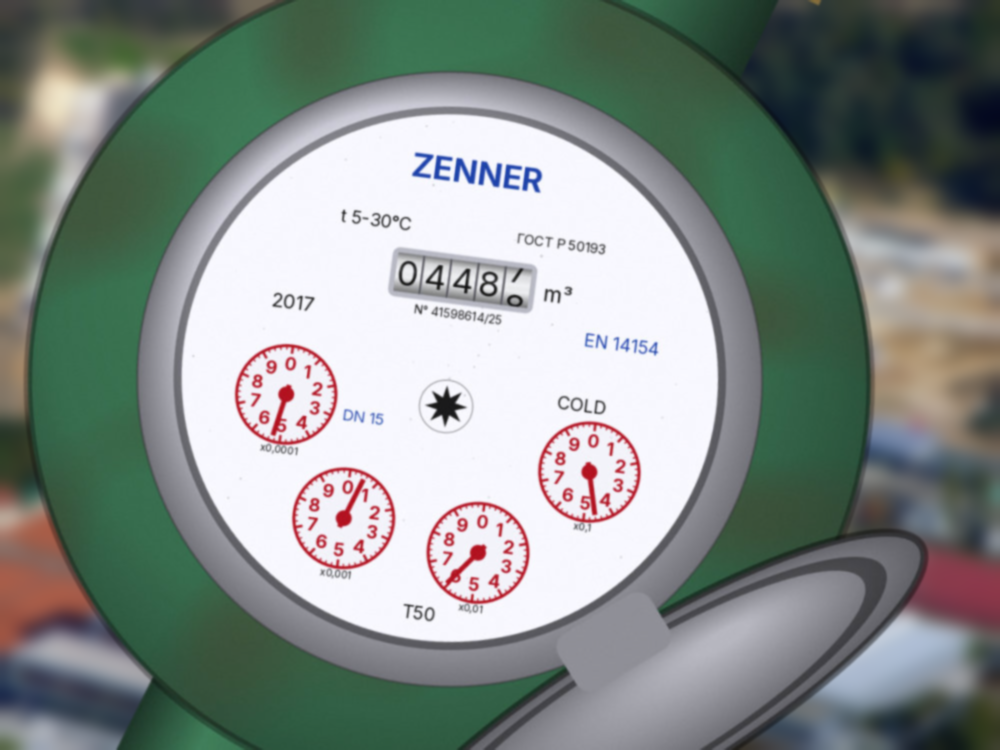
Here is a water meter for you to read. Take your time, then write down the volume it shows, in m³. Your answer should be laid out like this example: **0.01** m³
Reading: **4487.4605** m³
